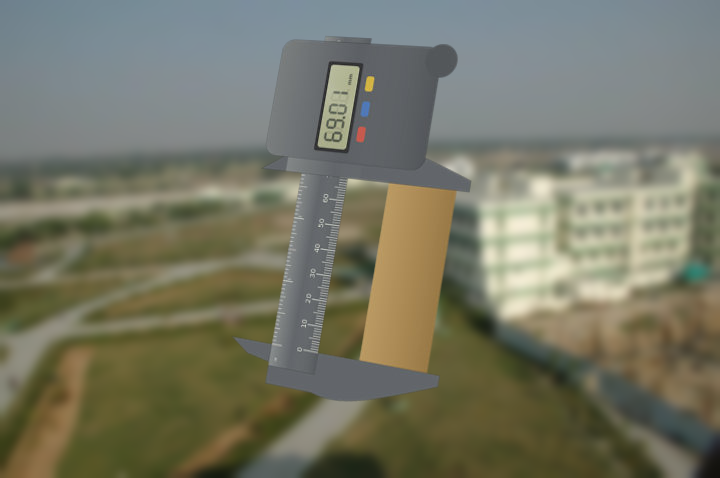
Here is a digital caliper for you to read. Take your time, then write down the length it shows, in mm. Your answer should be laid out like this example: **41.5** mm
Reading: **69.01** mm
